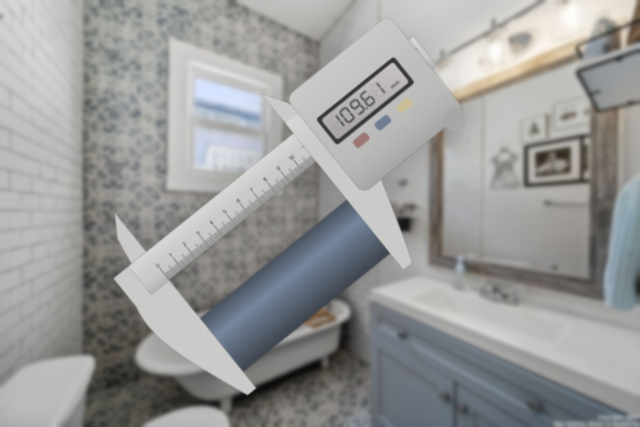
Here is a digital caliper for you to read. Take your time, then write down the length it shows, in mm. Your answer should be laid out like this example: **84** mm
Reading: **109.61** mm
